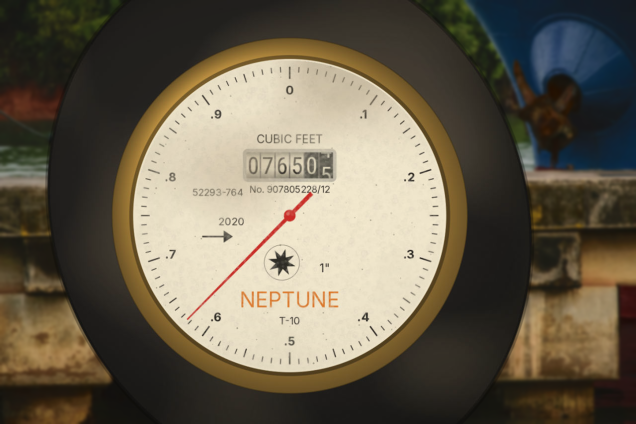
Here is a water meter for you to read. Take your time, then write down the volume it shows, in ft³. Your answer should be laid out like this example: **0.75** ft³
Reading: **76504.62** ft³
